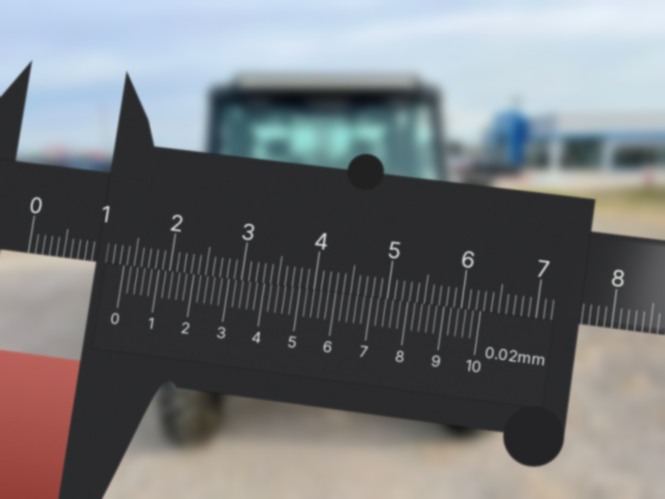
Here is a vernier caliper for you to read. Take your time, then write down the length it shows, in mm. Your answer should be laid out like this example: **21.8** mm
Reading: **13.6** mm
